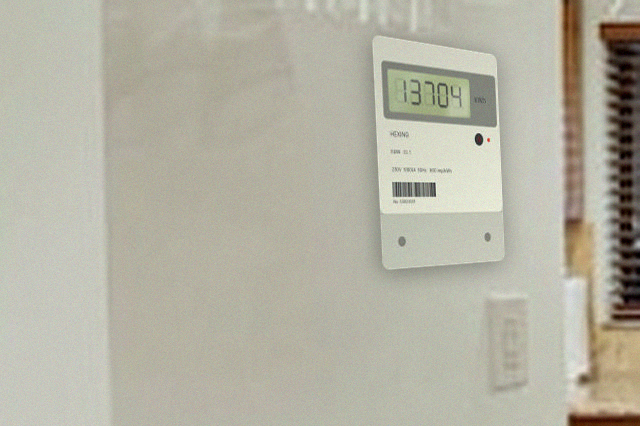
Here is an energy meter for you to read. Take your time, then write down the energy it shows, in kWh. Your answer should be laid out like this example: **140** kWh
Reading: **13704** kWh
